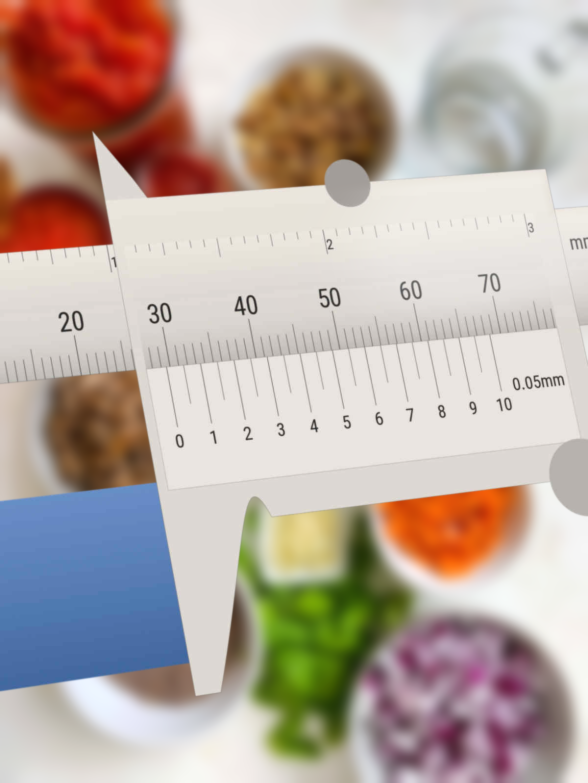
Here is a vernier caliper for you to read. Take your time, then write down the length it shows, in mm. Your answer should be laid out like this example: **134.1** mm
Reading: **29.6** mm
